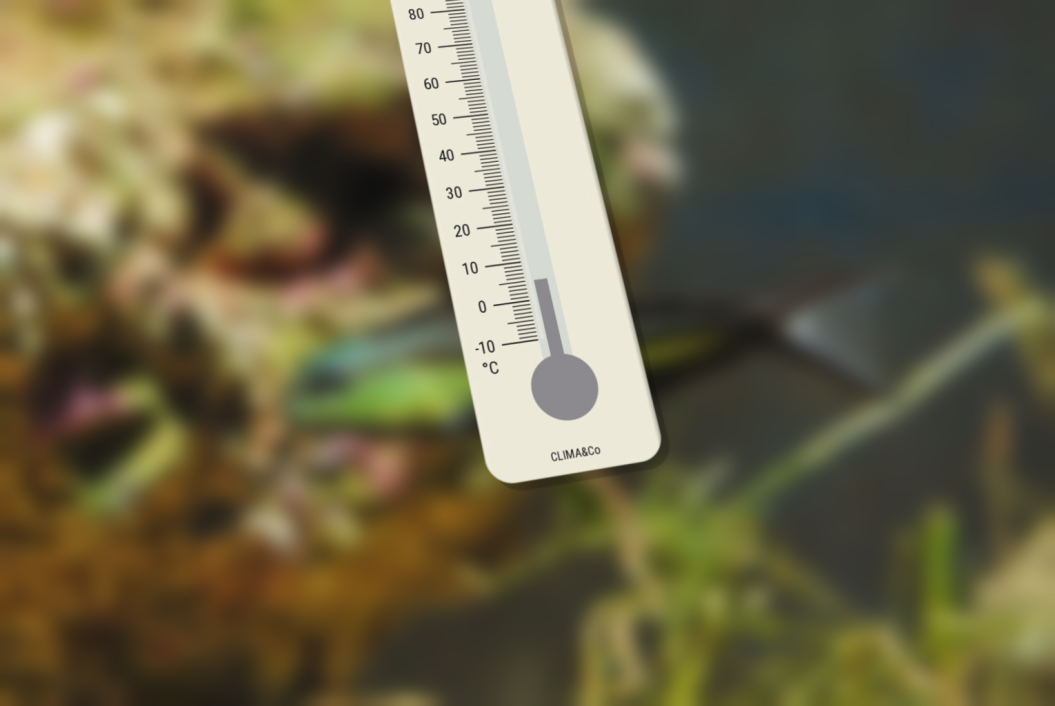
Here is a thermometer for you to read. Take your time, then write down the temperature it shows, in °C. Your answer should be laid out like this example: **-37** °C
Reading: **5** °C
